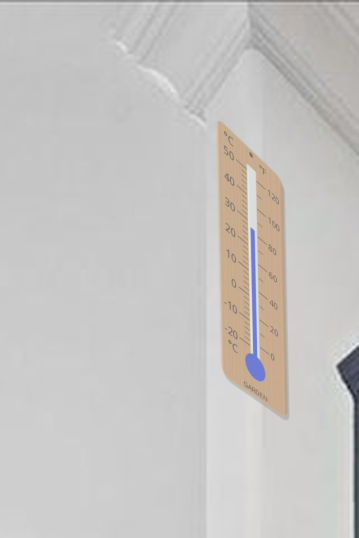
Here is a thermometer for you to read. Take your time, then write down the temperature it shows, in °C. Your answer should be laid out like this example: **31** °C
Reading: **28** °C
